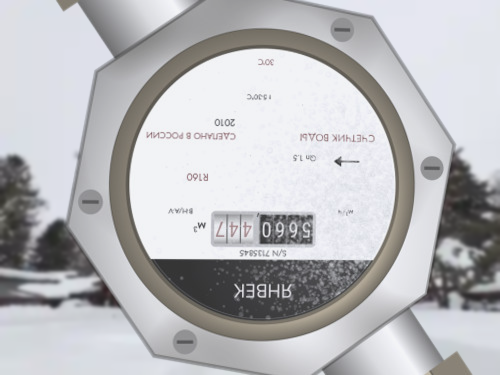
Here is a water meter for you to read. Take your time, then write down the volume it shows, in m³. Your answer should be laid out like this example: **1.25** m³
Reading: **5660.447** m³
